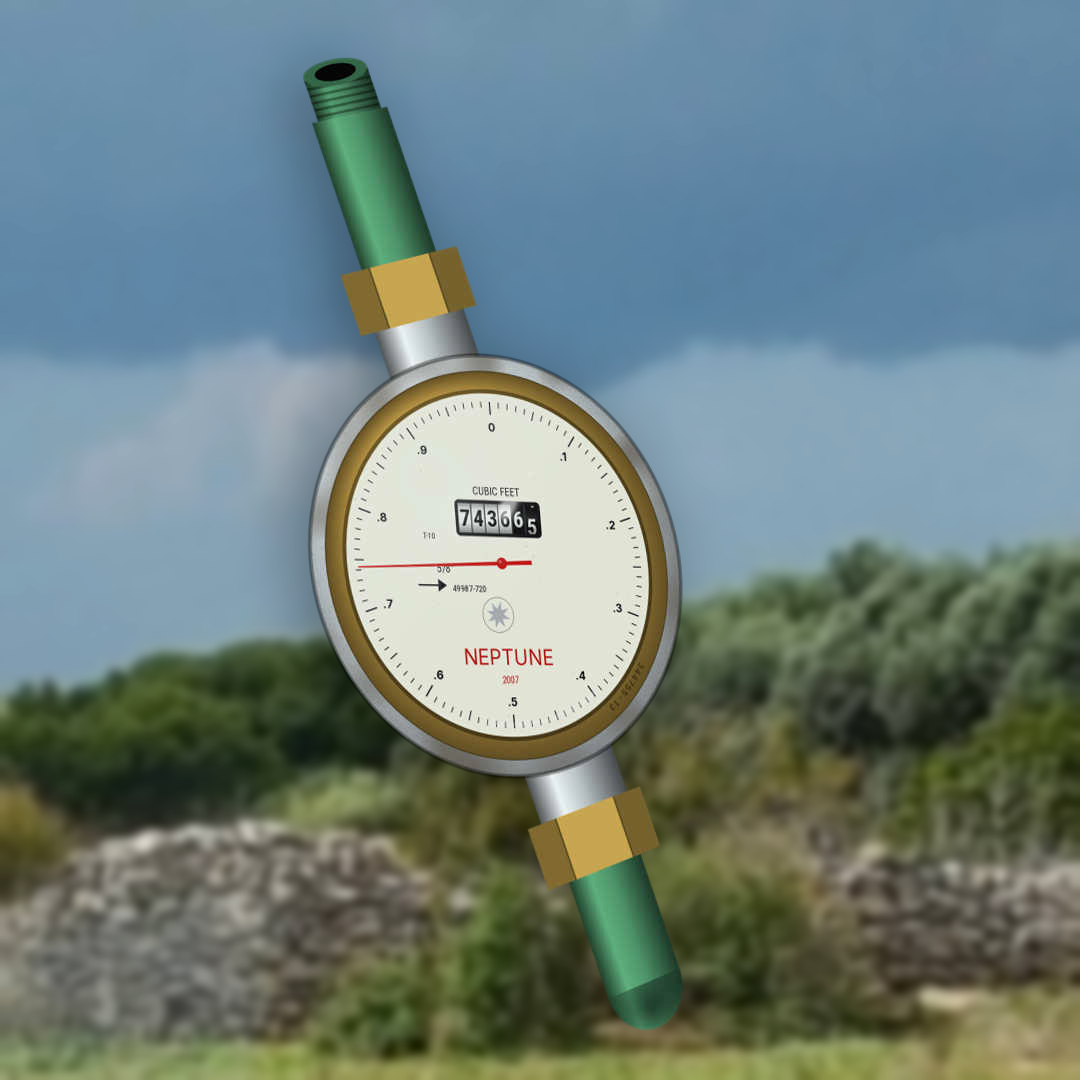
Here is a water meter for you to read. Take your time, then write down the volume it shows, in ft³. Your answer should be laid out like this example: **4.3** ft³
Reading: **743664.74** ft³
